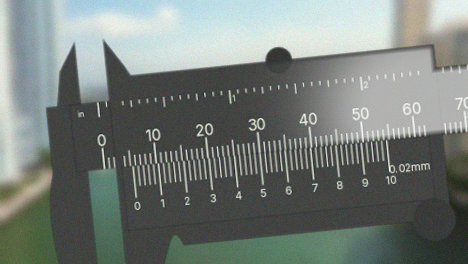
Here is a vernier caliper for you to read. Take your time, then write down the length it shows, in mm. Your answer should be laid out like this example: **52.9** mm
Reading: **5.5** mm
